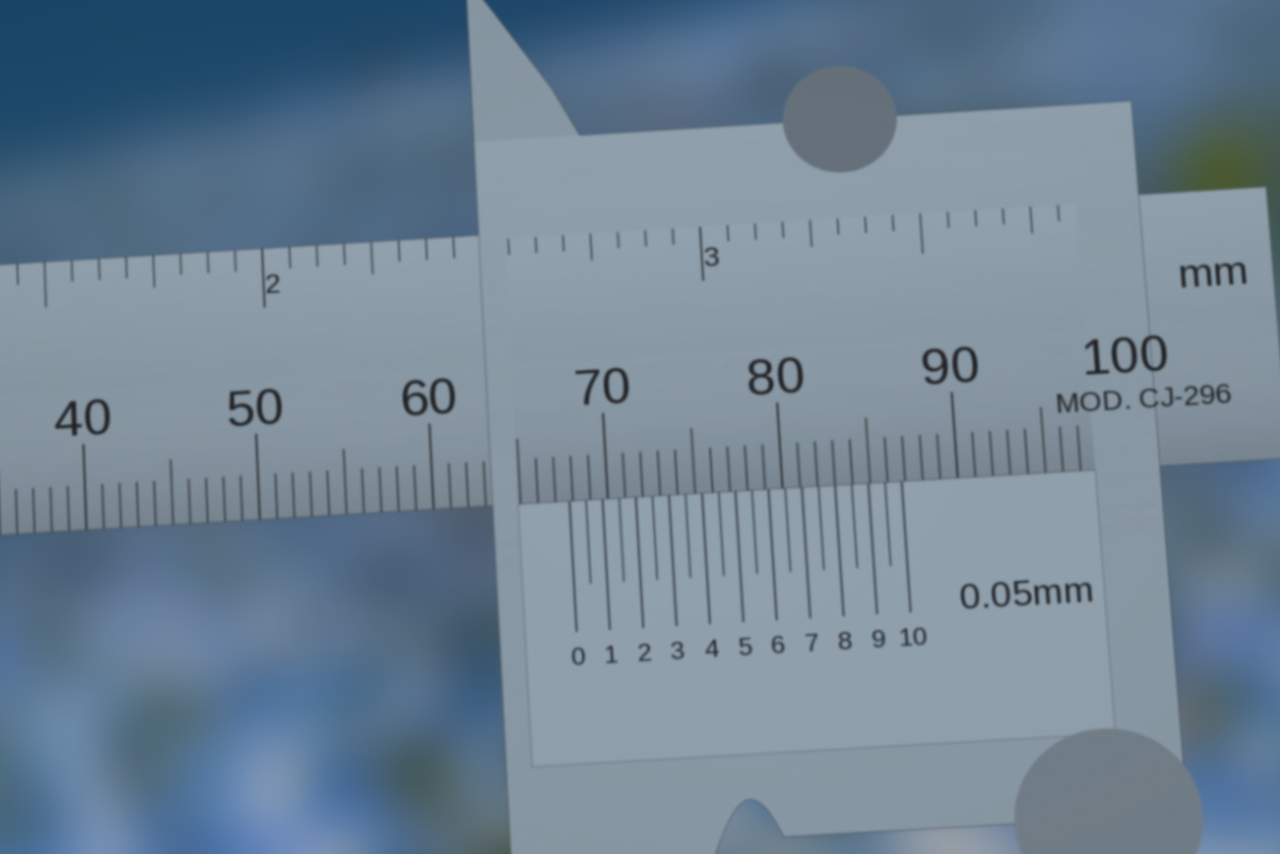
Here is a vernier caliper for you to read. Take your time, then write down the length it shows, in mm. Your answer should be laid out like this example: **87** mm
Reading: **67.8** mm
